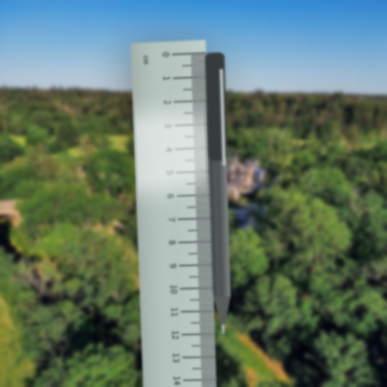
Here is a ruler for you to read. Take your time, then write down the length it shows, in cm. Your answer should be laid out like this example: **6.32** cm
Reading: **12** cm
